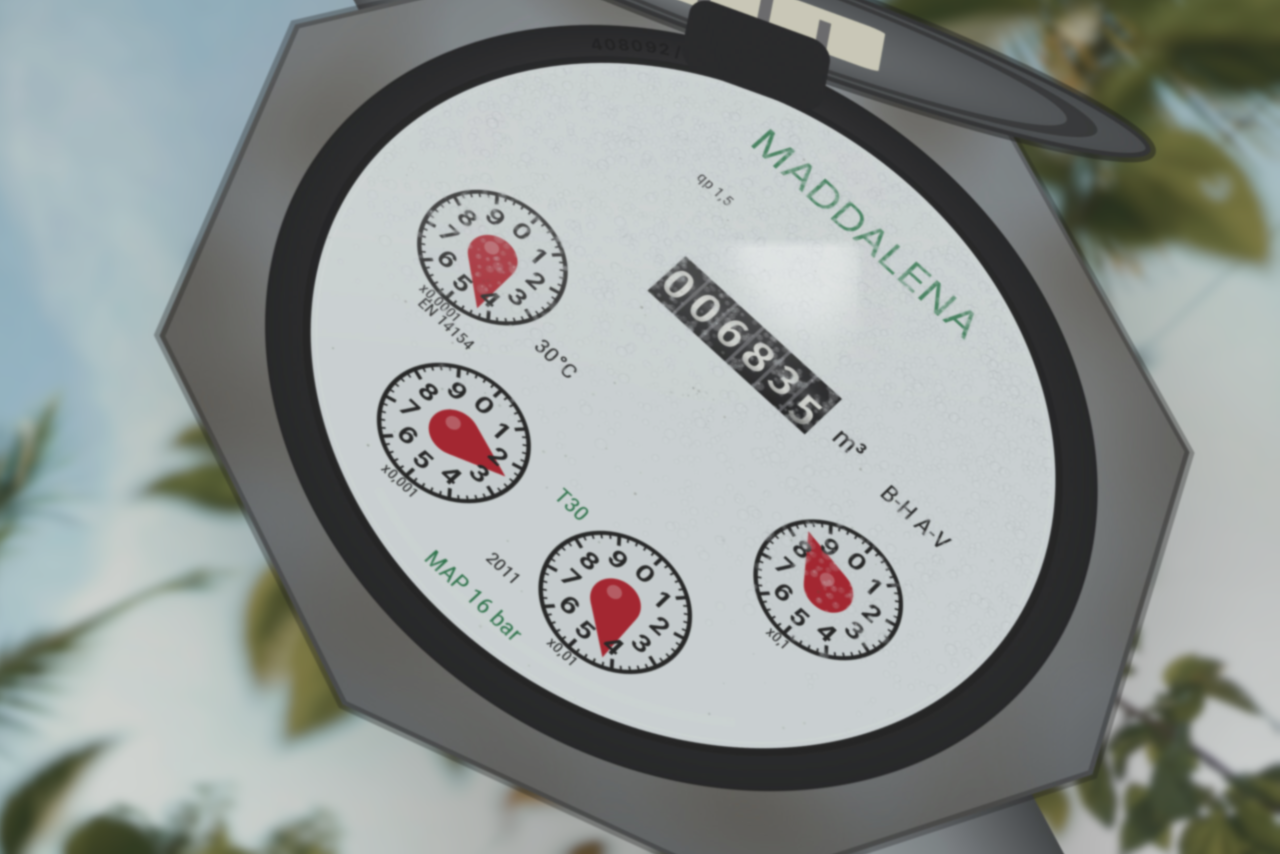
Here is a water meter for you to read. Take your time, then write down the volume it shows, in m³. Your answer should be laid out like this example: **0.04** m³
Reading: **6834.8424** m³
